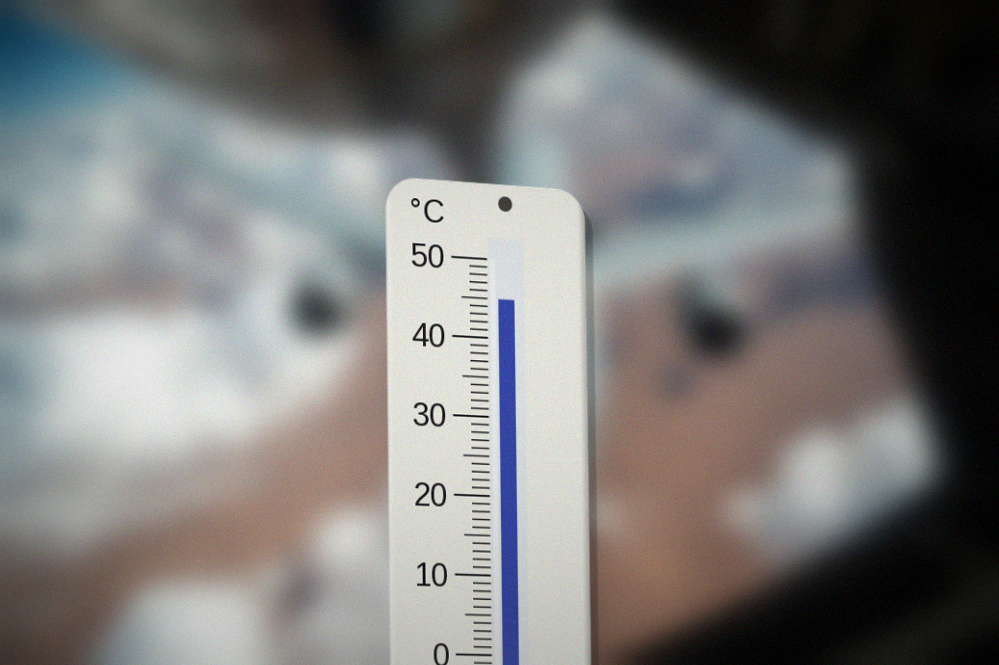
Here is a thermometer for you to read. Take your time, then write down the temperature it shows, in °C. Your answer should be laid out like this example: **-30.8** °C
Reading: **45** °C
